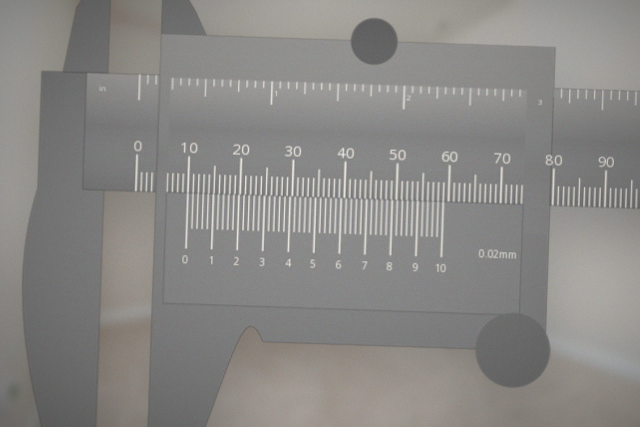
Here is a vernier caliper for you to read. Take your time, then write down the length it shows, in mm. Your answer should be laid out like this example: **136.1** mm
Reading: **10.0** mm
